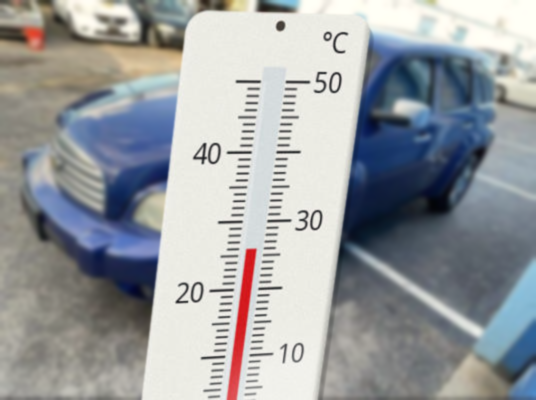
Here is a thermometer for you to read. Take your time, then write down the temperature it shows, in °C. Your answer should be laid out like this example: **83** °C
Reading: **26** °C
